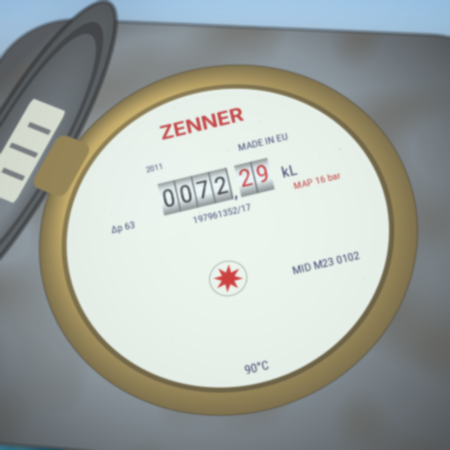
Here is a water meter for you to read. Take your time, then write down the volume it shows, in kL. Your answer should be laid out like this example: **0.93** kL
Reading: **72.29** kL
